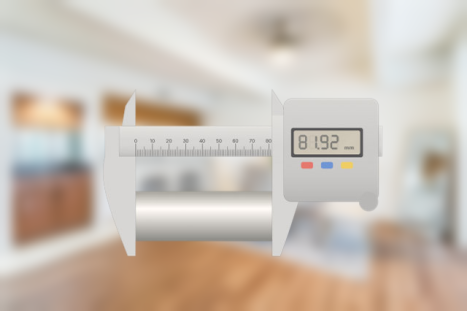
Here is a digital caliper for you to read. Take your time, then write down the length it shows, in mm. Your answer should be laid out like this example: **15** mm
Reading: **81.92** mm
